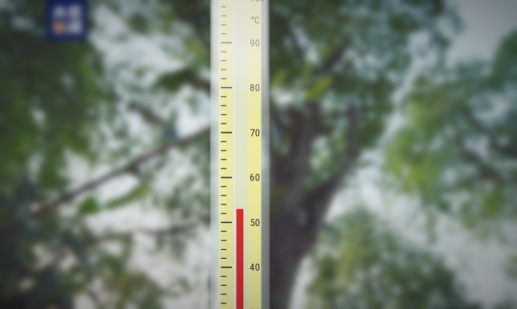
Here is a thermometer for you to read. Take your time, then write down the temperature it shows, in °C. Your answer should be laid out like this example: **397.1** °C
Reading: **53** °C
